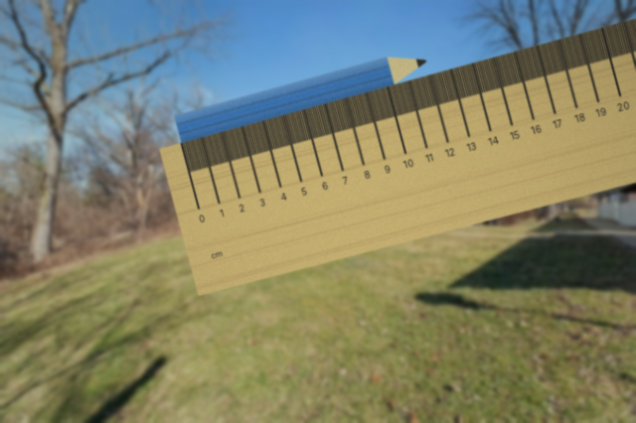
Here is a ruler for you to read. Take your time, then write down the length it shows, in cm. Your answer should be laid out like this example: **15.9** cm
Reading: **12** cm
